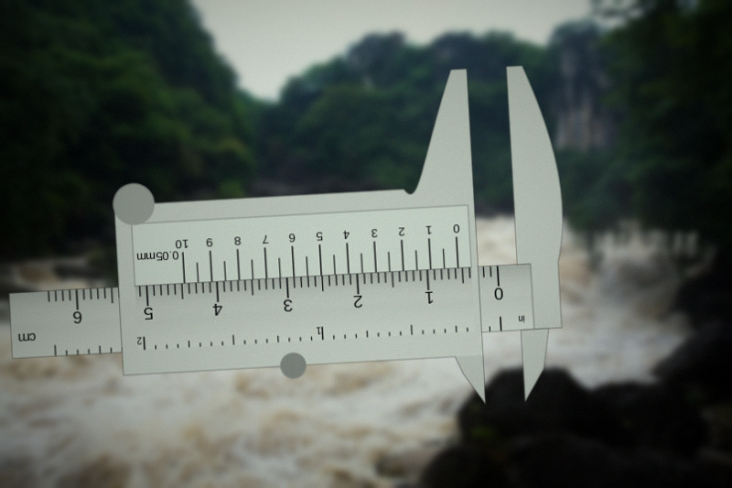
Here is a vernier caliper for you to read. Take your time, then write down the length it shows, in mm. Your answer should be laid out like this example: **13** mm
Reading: **5.6** mm
